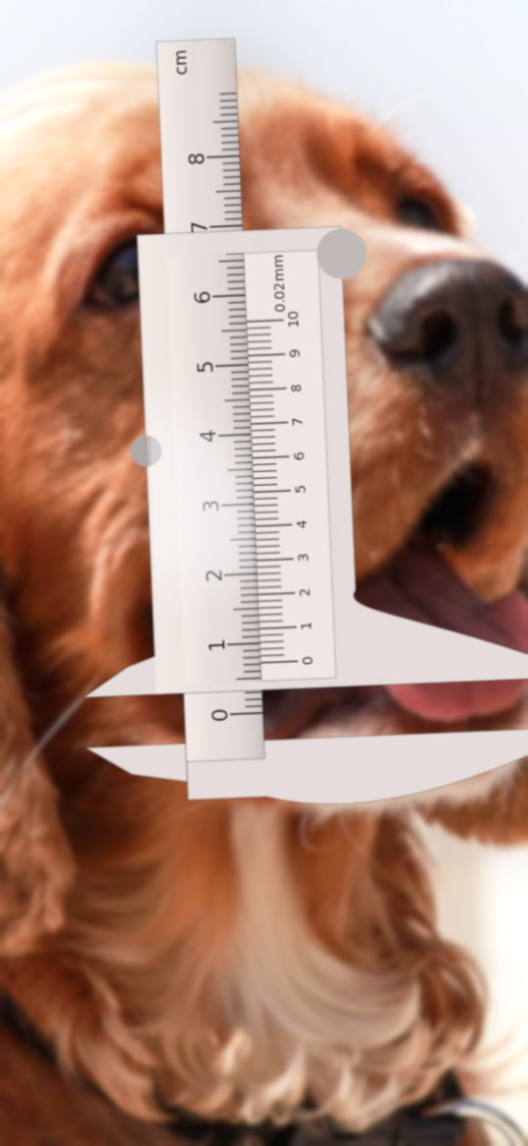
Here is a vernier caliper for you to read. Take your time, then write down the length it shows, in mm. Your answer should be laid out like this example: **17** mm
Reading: **7.2** mm
